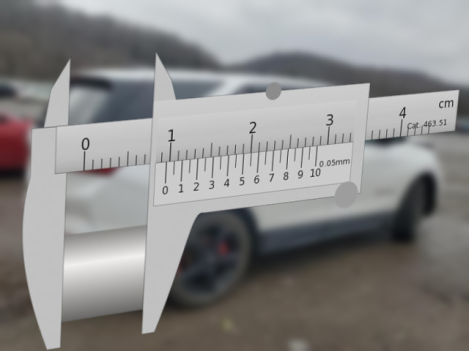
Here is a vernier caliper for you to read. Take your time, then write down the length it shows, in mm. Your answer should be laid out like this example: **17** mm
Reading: **9.6** mm
